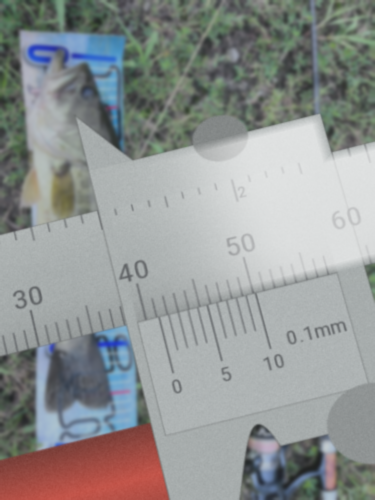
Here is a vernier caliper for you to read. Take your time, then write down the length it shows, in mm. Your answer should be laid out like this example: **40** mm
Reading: **41.2** mm
